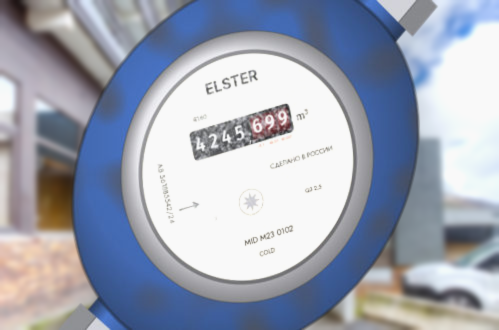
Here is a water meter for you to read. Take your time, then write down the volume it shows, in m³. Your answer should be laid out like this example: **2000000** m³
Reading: **4245.699** m³
